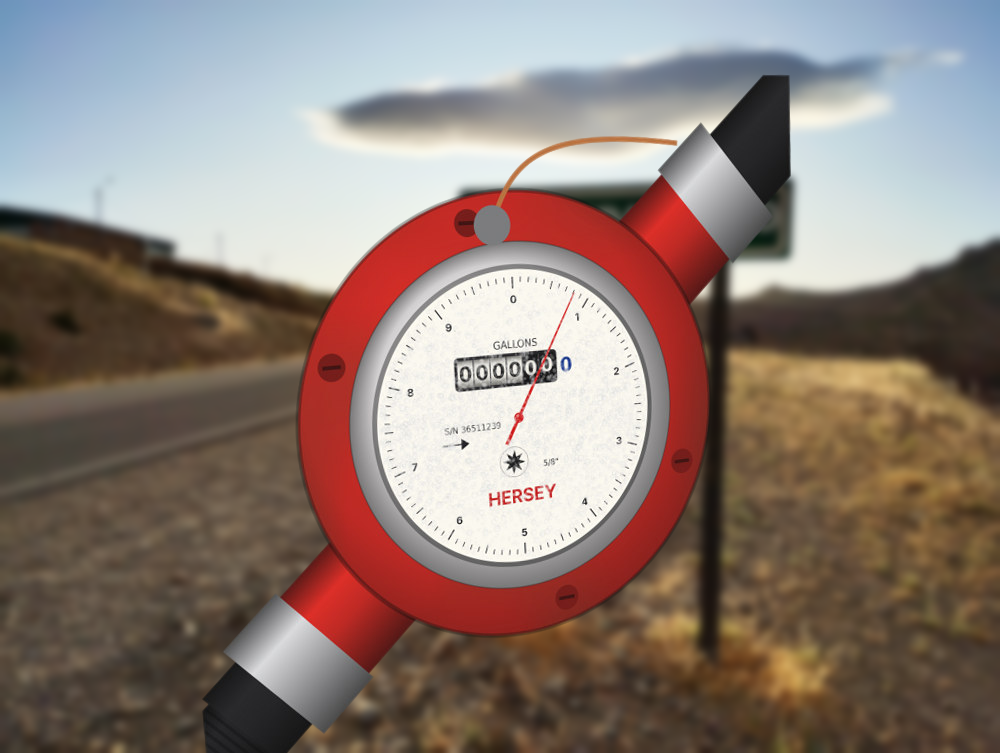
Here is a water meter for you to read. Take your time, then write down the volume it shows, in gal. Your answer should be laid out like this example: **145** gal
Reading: **0.8** gal
